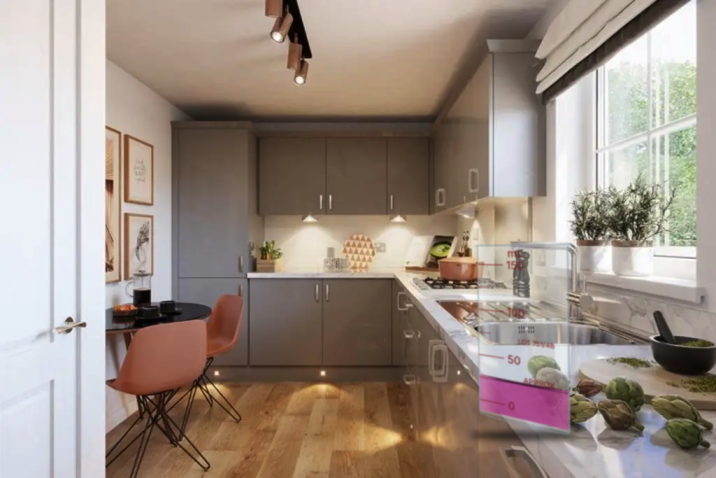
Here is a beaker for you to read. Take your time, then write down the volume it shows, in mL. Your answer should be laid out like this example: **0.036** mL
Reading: **25** mL
